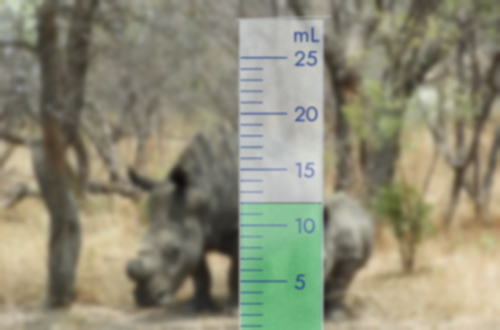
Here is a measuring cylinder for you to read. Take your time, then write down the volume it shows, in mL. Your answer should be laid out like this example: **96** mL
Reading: **12** mL
